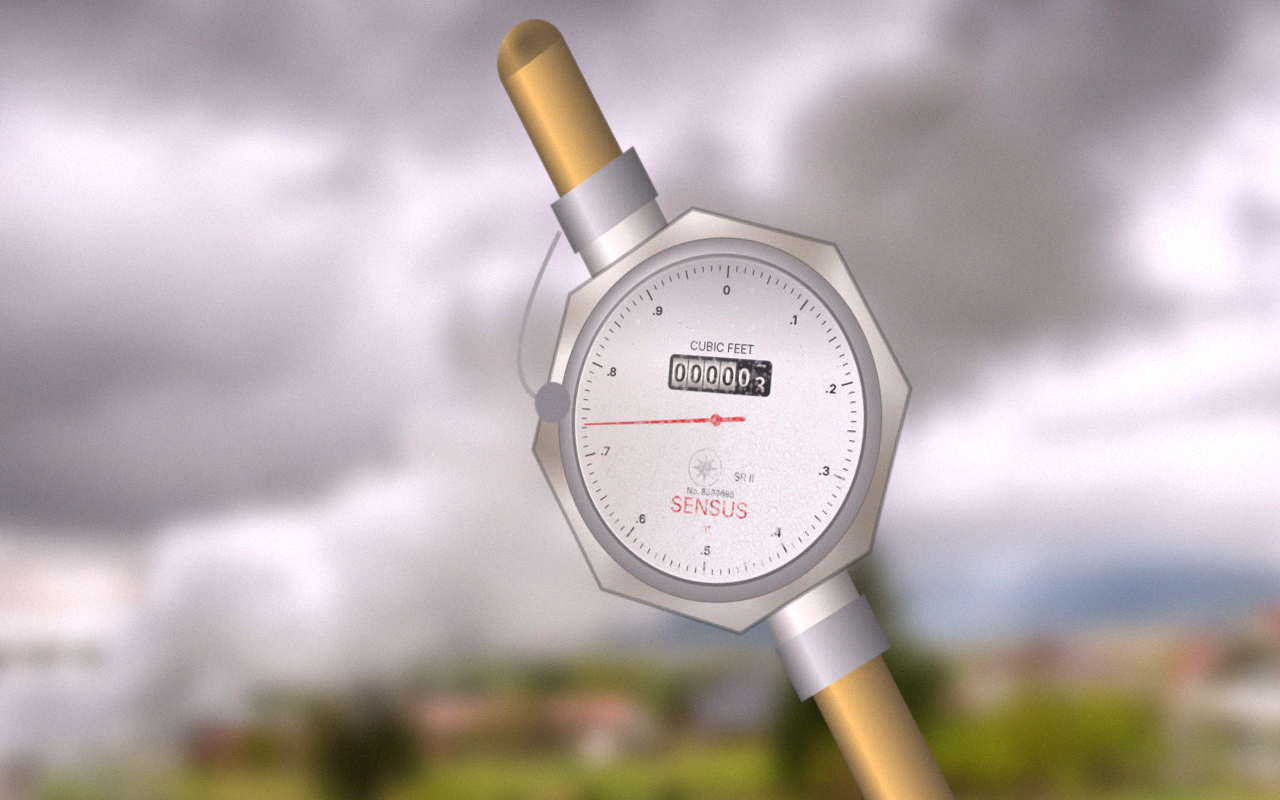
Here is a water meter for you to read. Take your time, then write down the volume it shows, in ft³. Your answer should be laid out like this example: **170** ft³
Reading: **2.73** ft³
